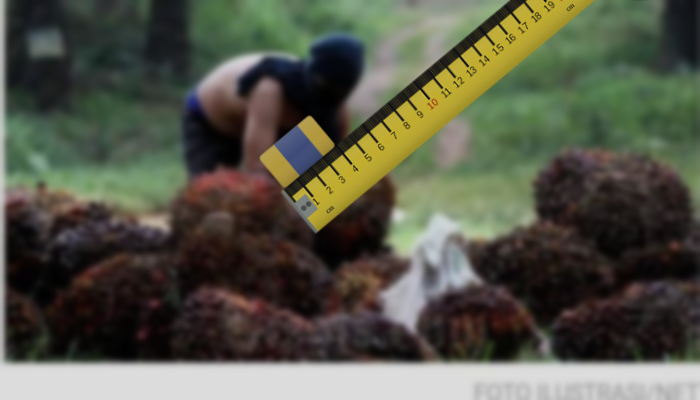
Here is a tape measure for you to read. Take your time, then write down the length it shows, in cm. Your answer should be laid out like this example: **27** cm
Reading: **4** cm
